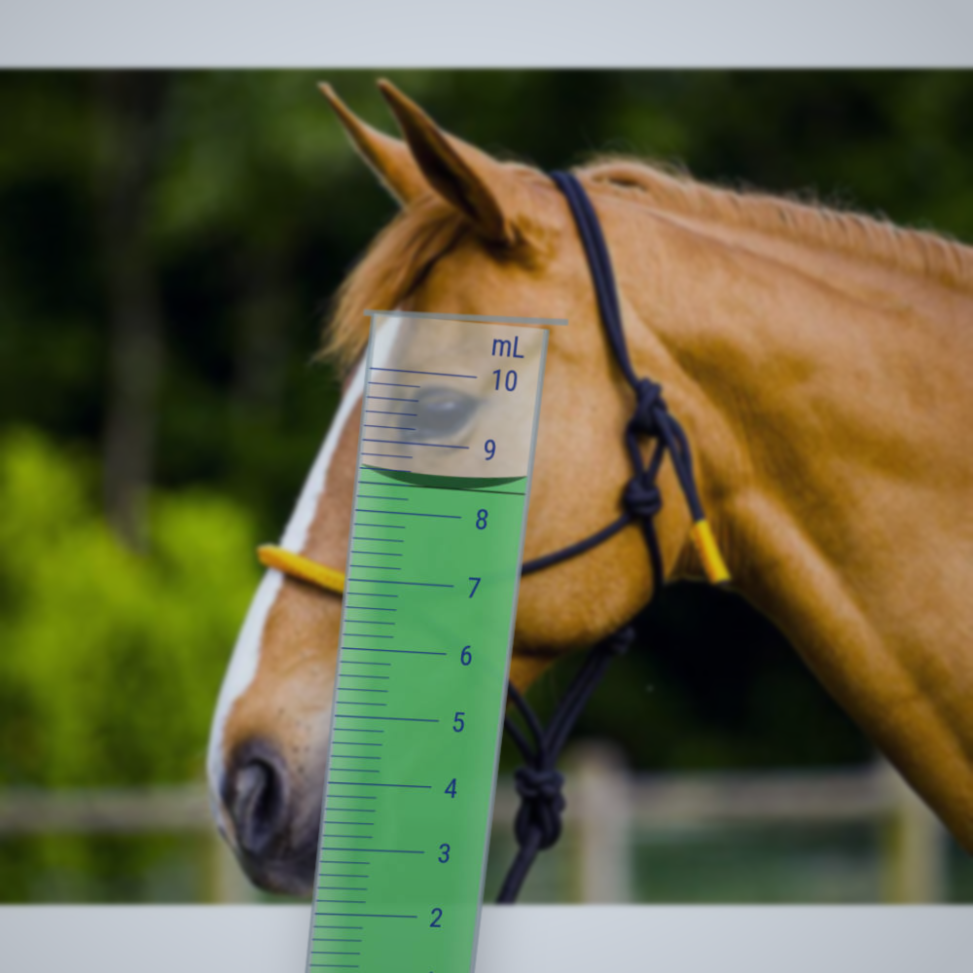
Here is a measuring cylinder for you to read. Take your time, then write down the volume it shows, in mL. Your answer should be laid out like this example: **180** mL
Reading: **8.4** mL
